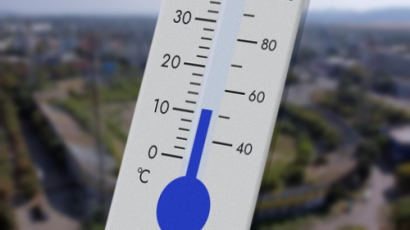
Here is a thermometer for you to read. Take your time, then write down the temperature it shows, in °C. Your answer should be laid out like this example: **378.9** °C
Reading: **11** °C
